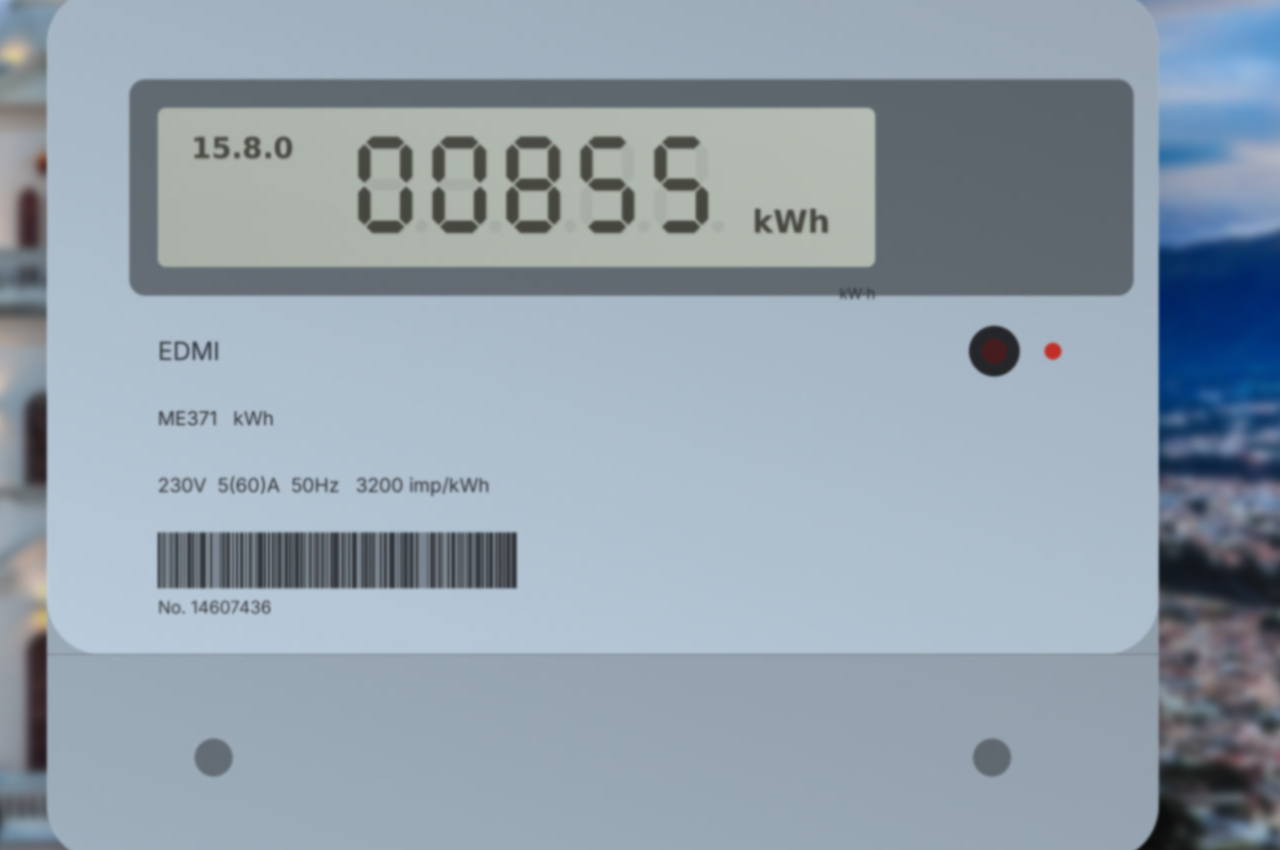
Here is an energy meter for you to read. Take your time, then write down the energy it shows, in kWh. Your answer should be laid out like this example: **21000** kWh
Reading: **855** kWh
